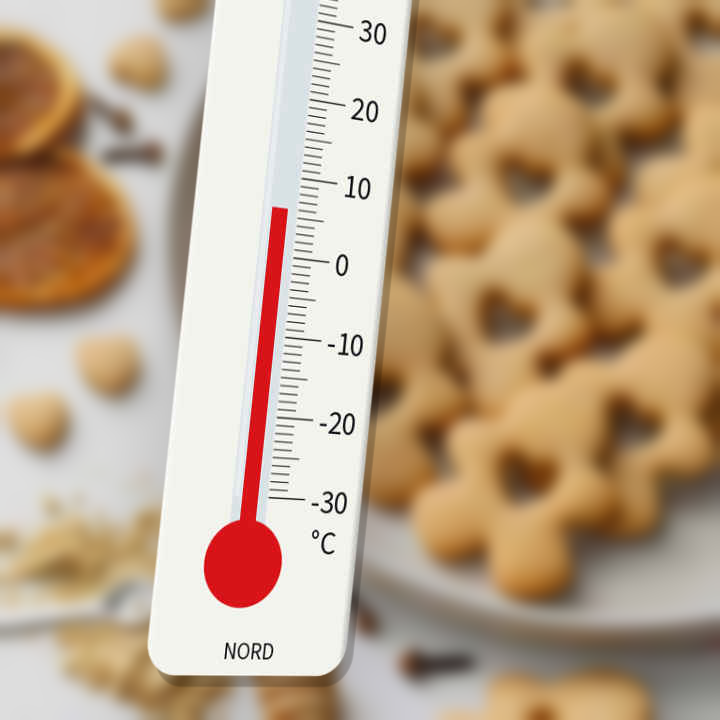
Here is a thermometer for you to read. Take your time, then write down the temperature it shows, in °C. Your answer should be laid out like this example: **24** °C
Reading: **6** °C
